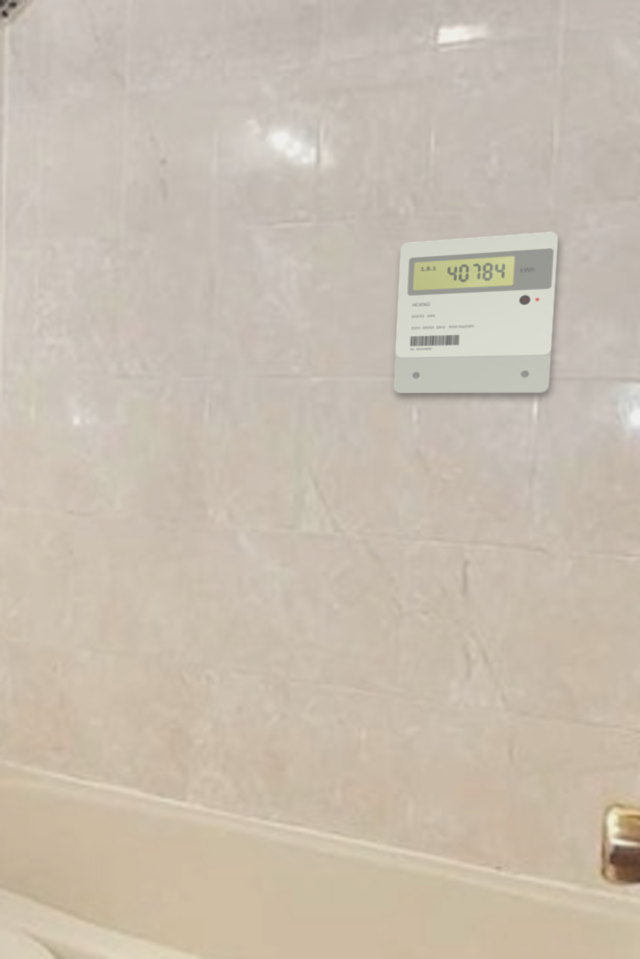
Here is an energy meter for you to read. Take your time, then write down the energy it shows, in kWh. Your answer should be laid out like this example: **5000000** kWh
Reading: **40784** kWh
